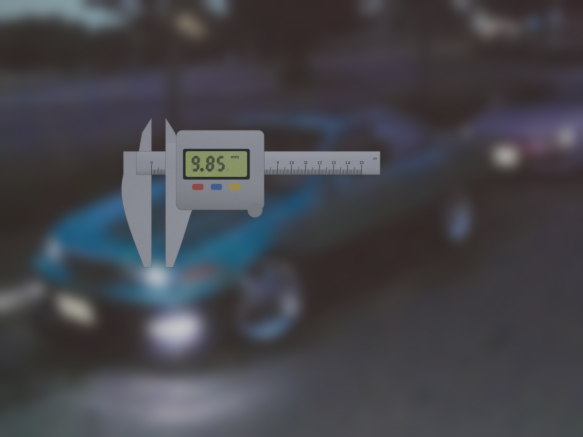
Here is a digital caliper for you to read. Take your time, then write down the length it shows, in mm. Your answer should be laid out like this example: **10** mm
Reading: **9.85** mm
